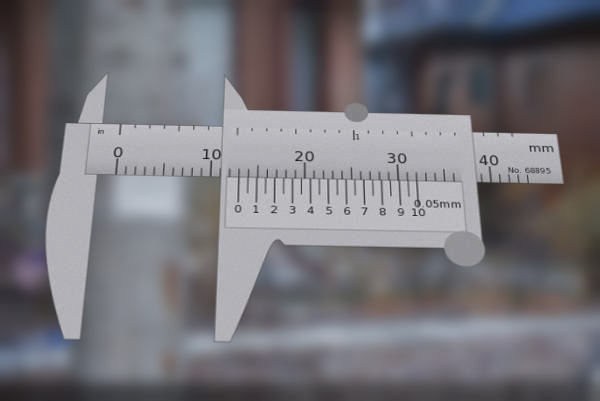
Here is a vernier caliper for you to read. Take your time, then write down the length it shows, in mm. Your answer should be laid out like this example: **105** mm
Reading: **13.0** mm
